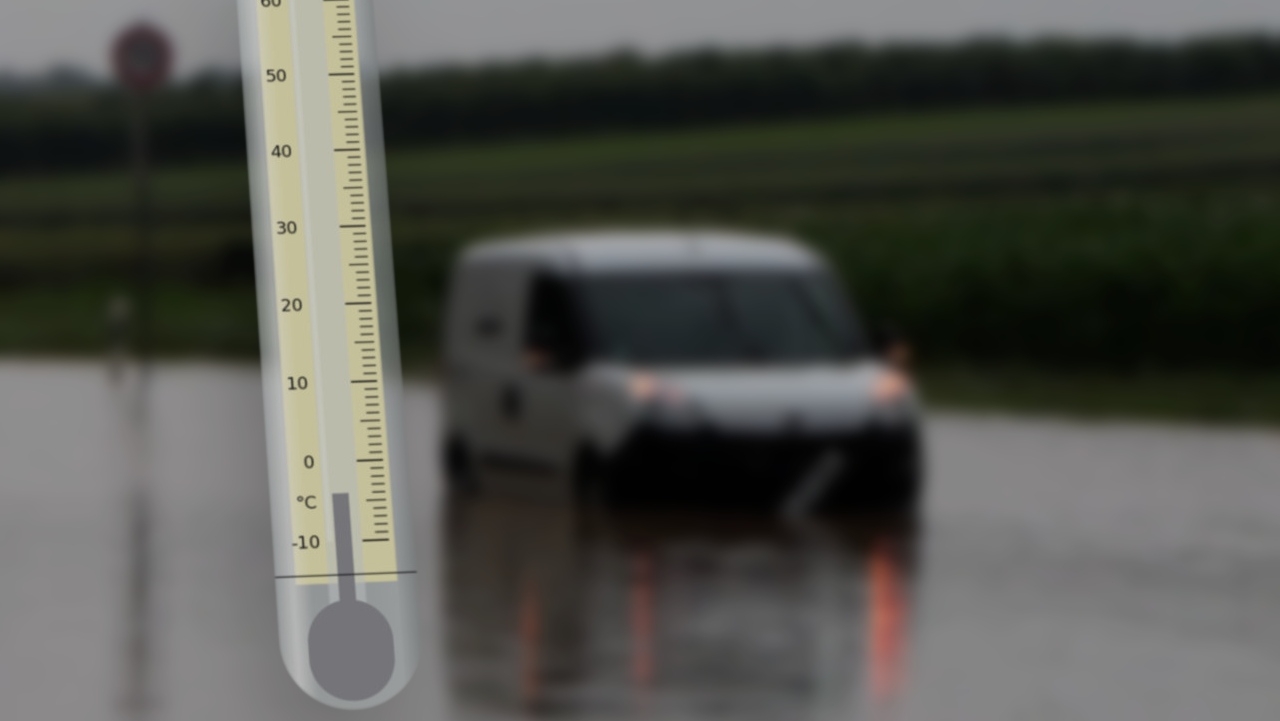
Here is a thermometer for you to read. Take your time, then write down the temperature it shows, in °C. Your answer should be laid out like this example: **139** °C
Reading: **-4** °C
